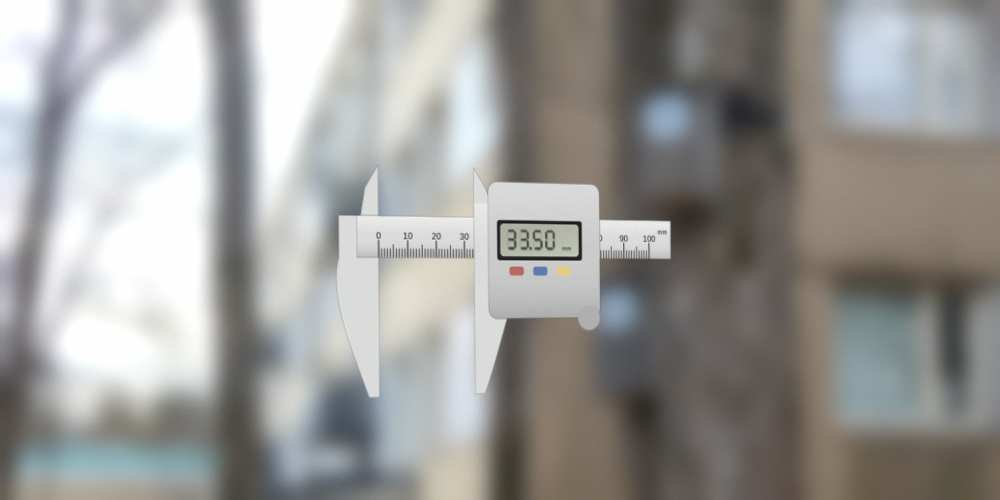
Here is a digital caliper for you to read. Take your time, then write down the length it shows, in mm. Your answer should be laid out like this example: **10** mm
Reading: **33.50** mm
